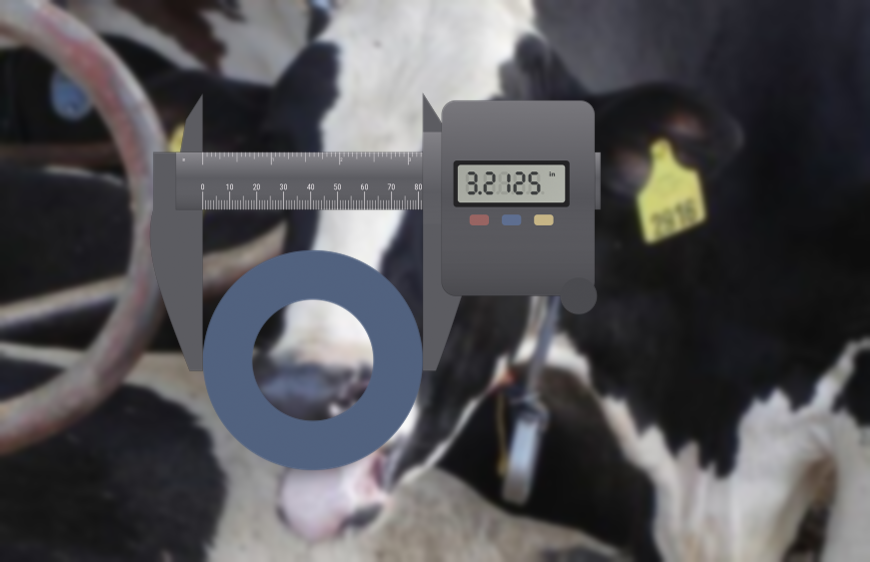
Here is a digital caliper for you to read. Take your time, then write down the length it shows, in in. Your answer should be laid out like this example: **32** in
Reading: **3.2125** in
